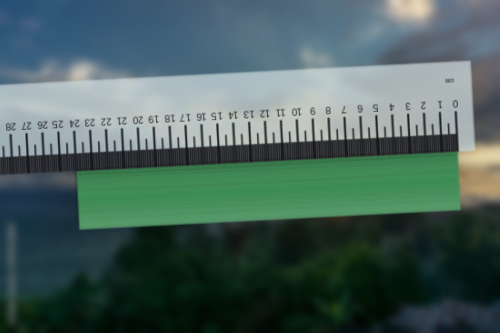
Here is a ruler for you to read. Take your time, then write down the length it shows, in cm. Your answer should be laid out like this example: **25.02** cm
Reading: **24** cm
